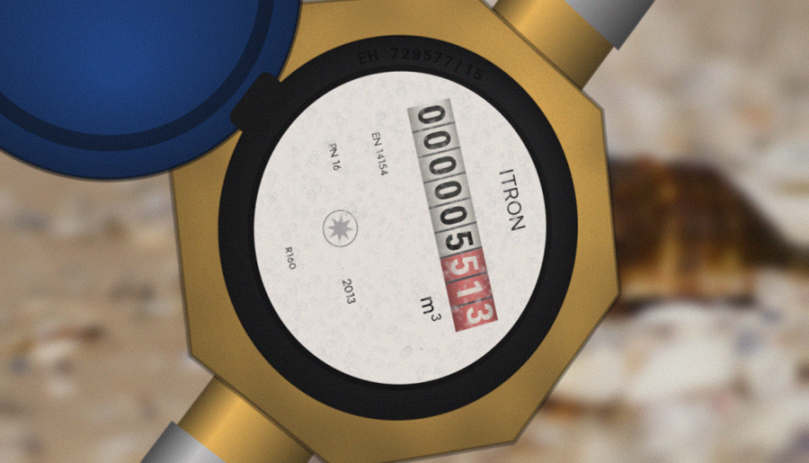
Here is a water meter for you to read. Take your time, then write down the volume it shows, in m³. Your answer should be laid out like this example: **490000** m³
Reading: **5.513** m³
